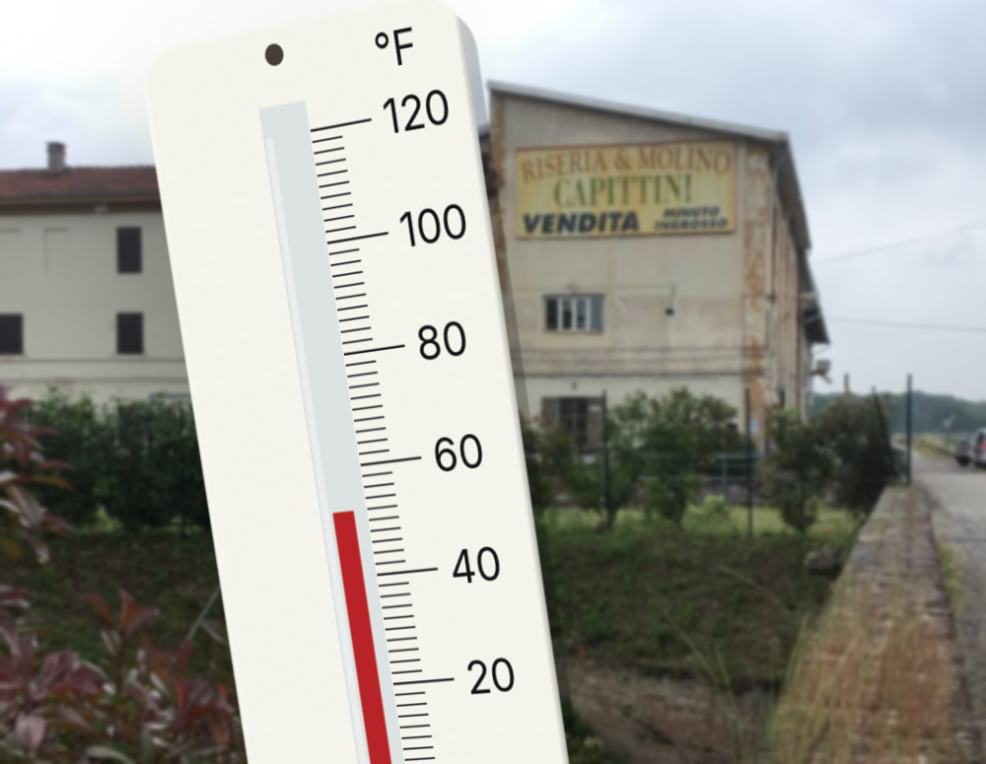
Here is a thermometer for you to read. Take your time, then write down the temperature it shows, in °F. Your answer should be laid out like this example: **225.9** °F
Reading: **52** °F
